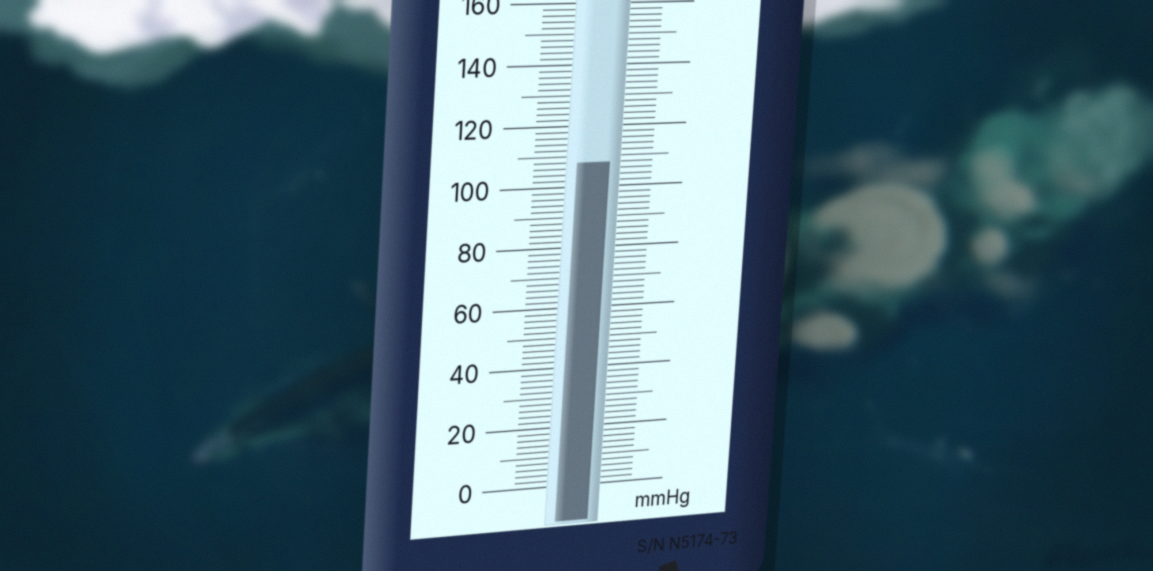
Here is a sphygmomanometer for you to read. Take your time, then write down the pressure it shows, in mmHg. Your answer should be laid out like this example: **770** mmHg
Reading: **108** mmHg
